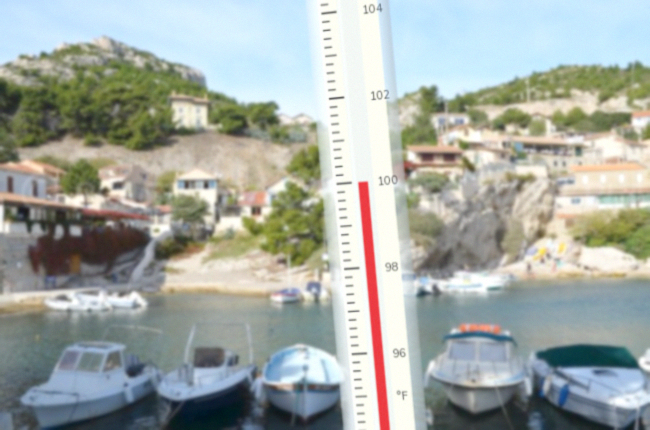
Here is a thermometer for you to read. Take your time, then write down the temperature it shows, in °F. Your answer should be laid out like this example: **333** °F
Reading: **100** °F
